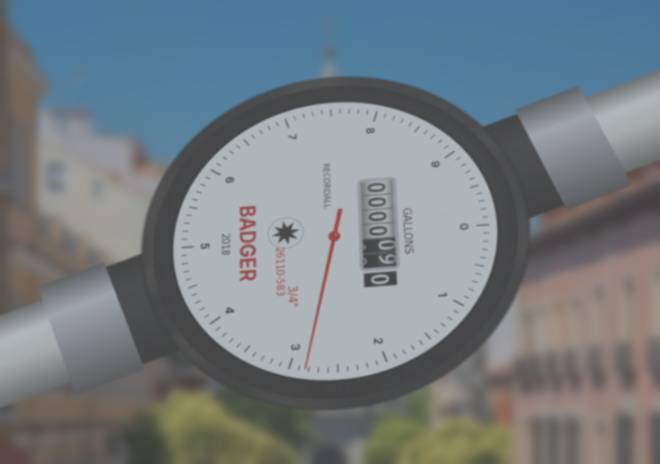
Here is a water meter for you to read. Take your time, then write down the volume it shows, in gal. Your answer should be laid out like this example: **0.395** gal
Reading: **92.8** gal
